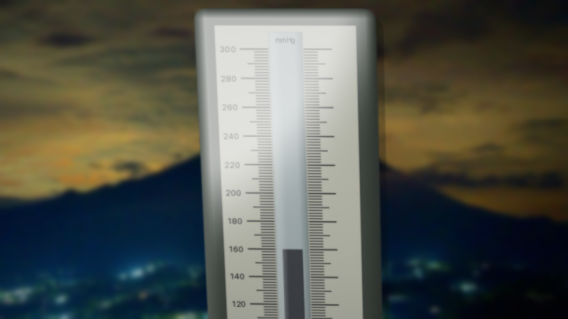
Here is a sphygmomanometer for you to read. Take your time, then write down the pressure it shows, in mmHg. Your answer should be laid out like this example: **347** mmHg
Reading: **160** mmHg
